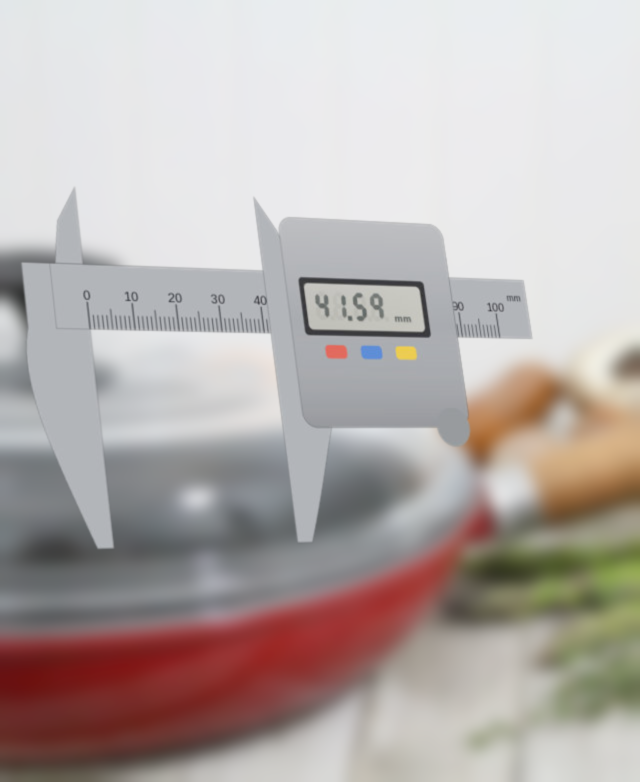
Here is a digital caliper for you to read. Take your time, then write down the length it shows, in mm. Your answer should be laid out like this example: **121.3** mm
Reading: **41.59** mm
